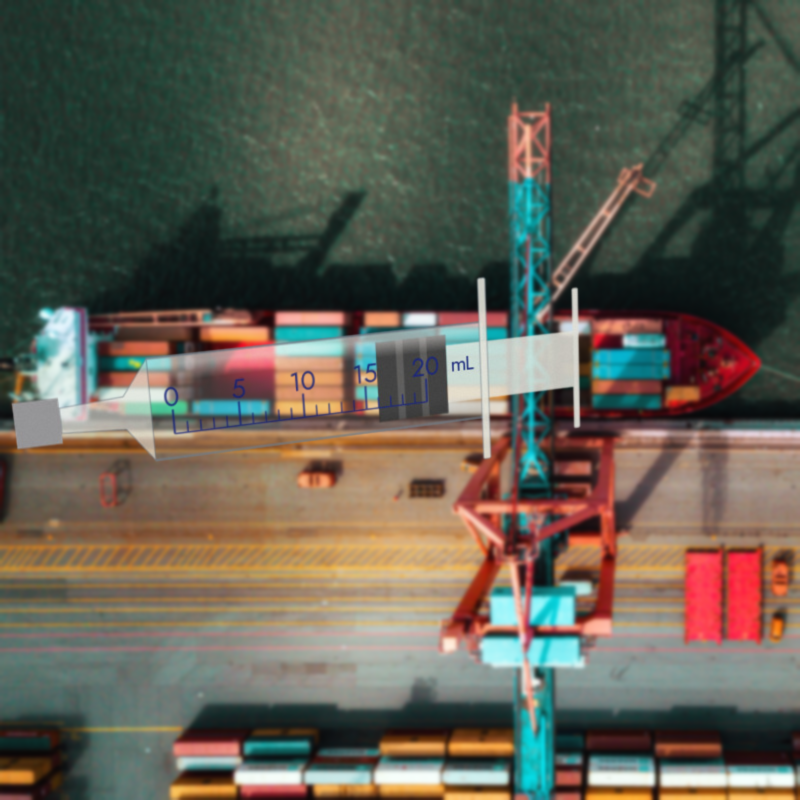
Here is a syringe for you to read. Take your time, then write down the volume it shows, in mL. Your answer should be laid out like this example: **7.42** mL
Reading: **16** mL
